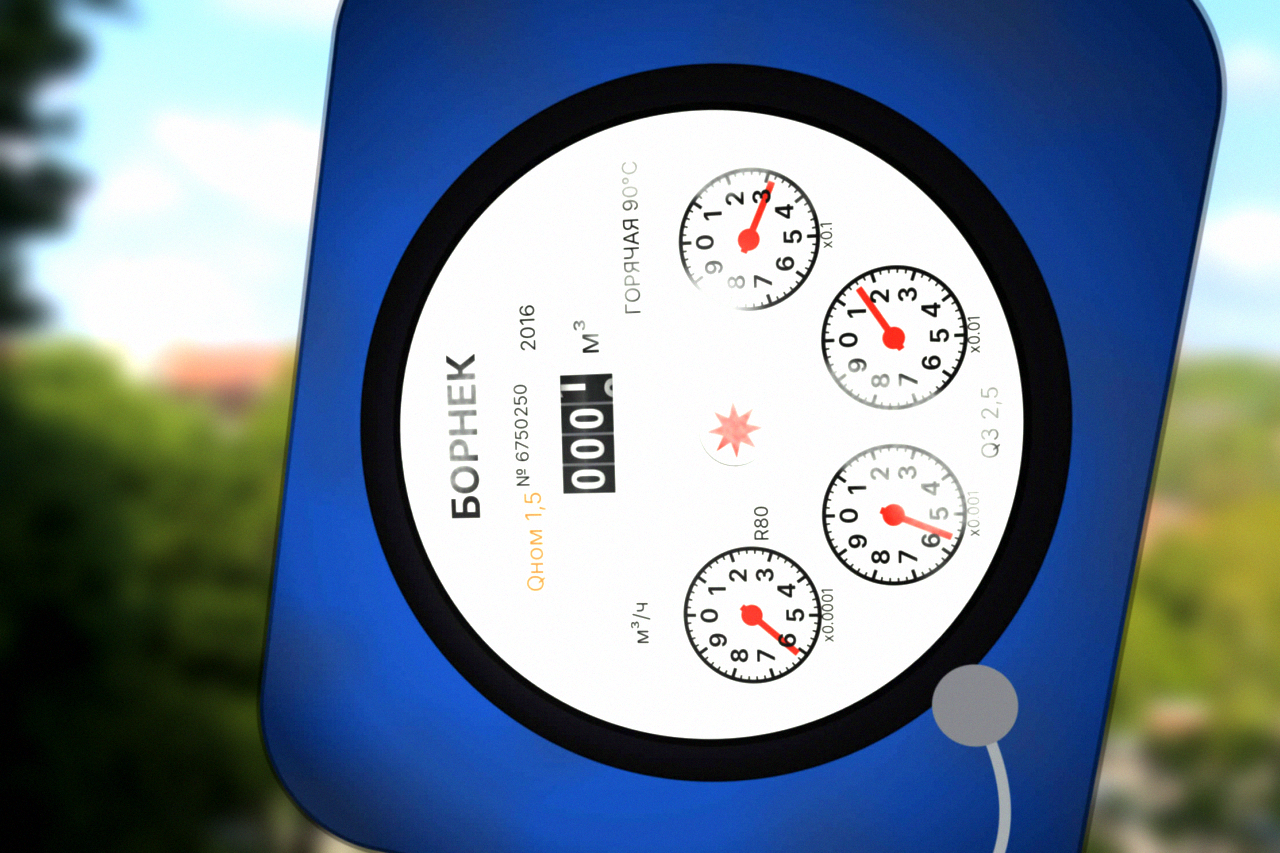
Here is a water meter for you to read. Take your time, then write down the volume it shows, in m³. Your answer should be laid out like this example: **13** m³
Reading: **1.3156** m³
